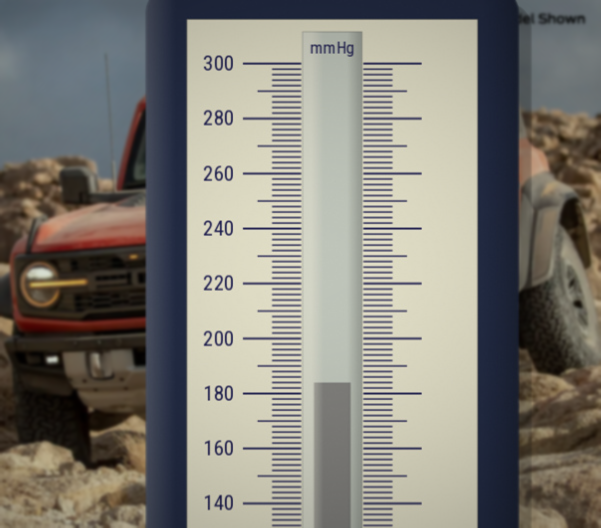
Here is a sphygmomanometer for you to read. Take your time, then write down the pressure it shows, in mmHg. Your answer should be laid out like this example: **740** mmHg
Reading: **184** mmHg
